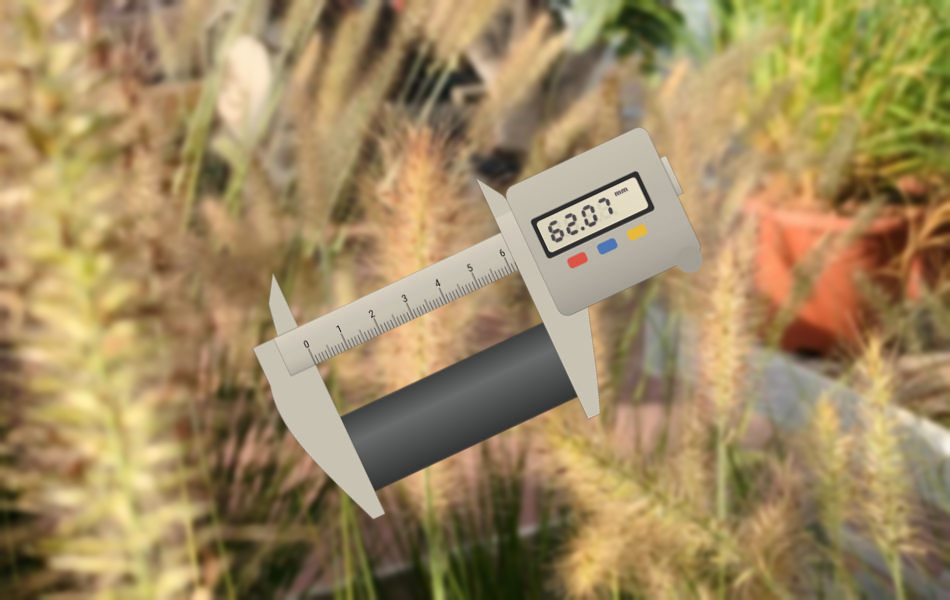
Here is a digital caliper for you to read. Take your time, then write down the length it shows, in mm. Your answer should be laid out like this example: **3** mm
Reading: **62.07** mm
